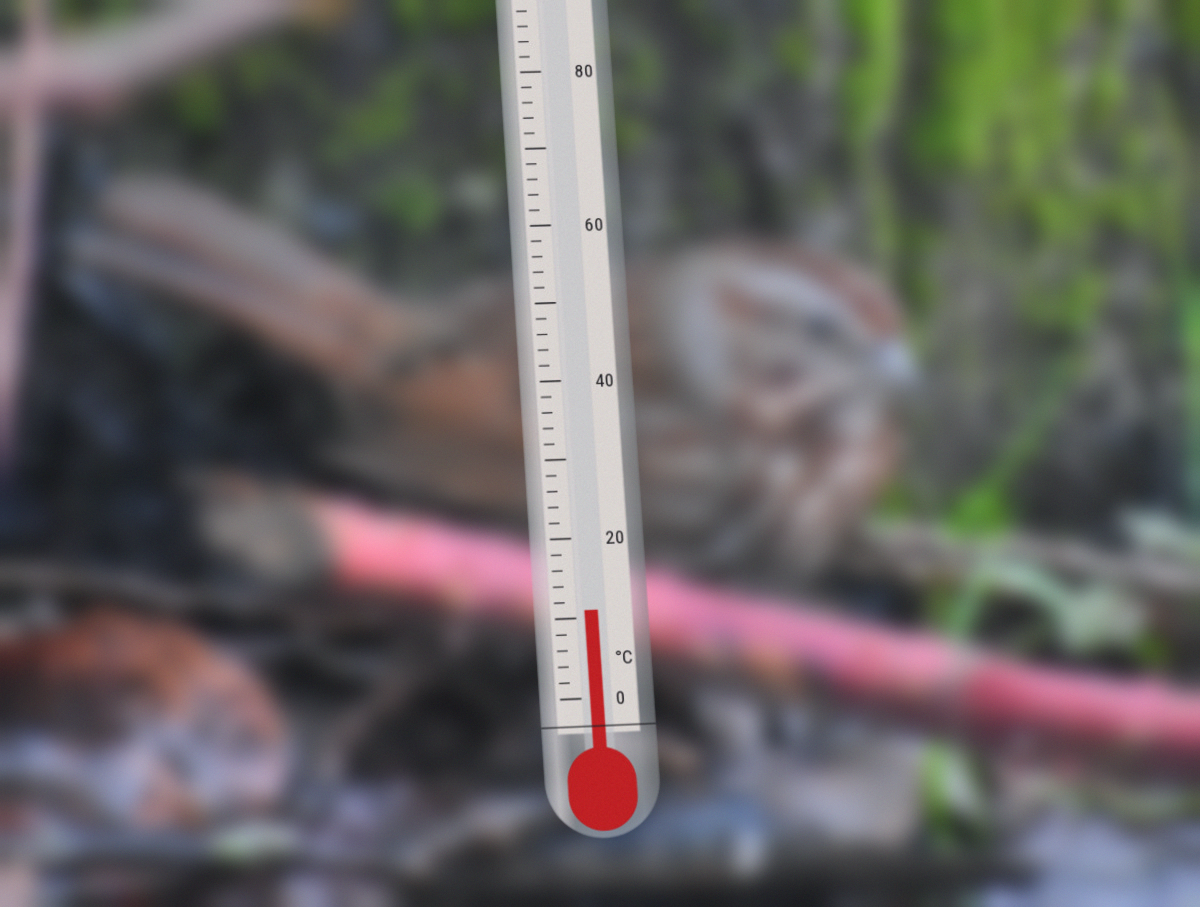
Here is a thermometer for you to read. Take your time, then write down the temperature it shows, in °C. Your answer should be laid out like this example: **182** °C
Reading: **11** °C
